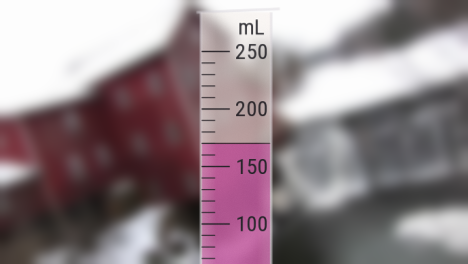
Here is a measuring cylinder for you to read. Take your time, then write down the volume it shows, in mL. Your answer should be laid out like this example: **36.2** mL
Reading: **170** mL
